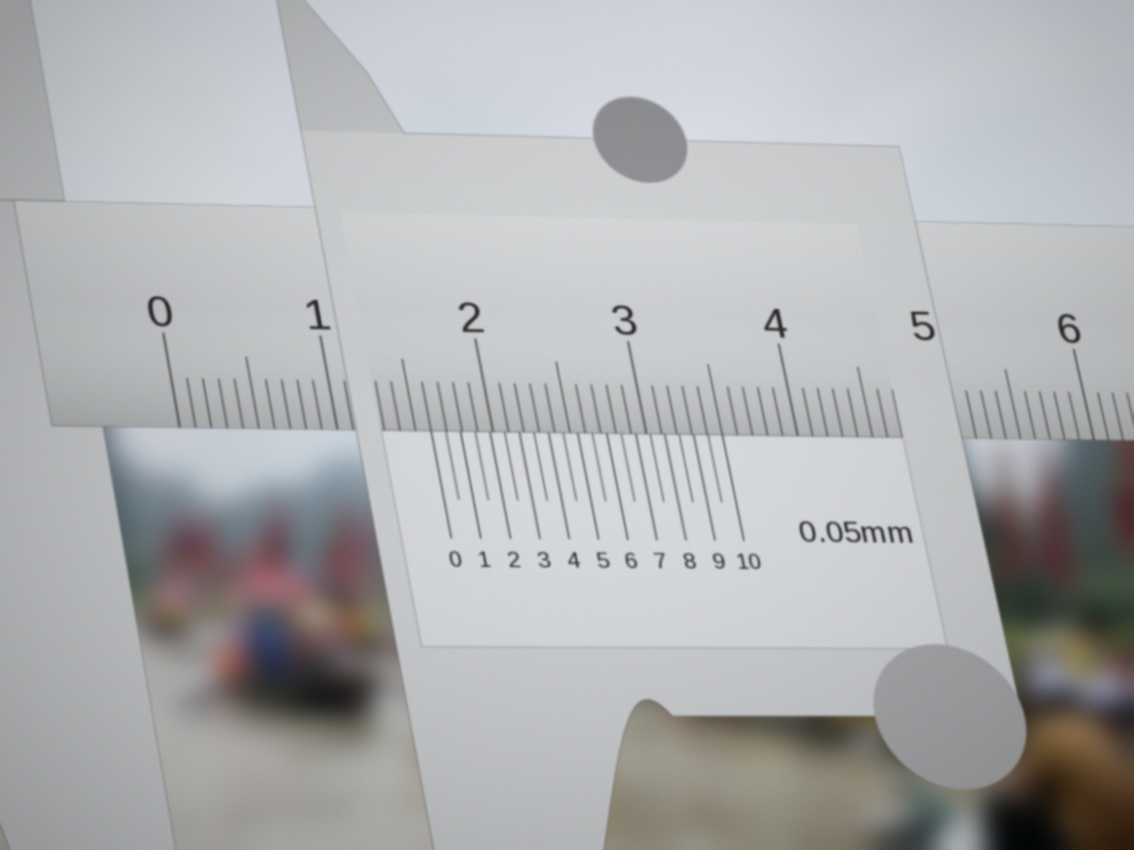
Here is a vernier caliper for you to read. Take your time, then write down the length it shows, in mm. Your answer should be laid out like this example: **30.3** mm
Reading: **16.0** mm
